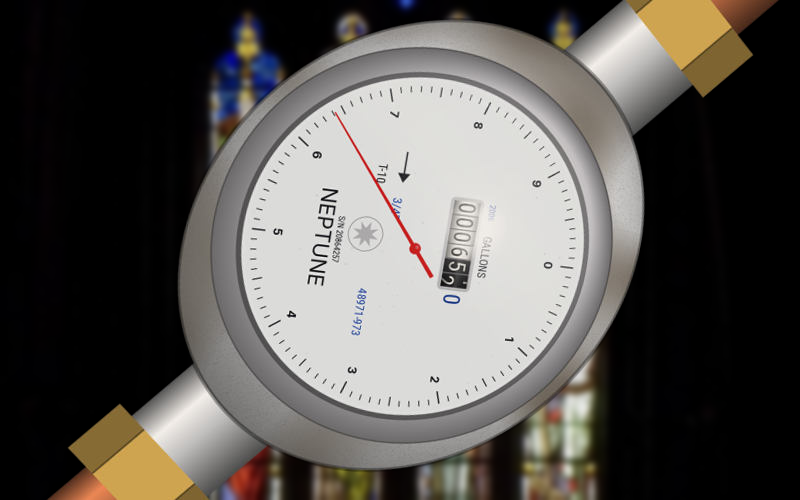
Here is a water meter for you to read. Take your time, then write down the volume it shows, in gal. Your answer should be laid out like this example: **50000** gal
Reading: **6516.4** gal
